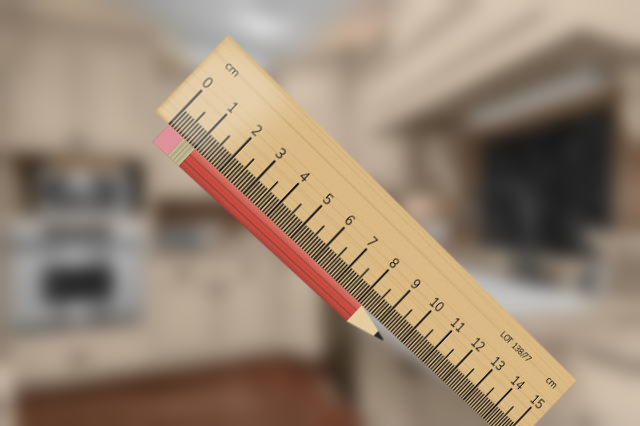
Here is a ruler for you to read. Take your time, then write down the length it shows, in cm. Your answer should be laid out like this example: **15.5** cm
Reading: **9.5** cm
